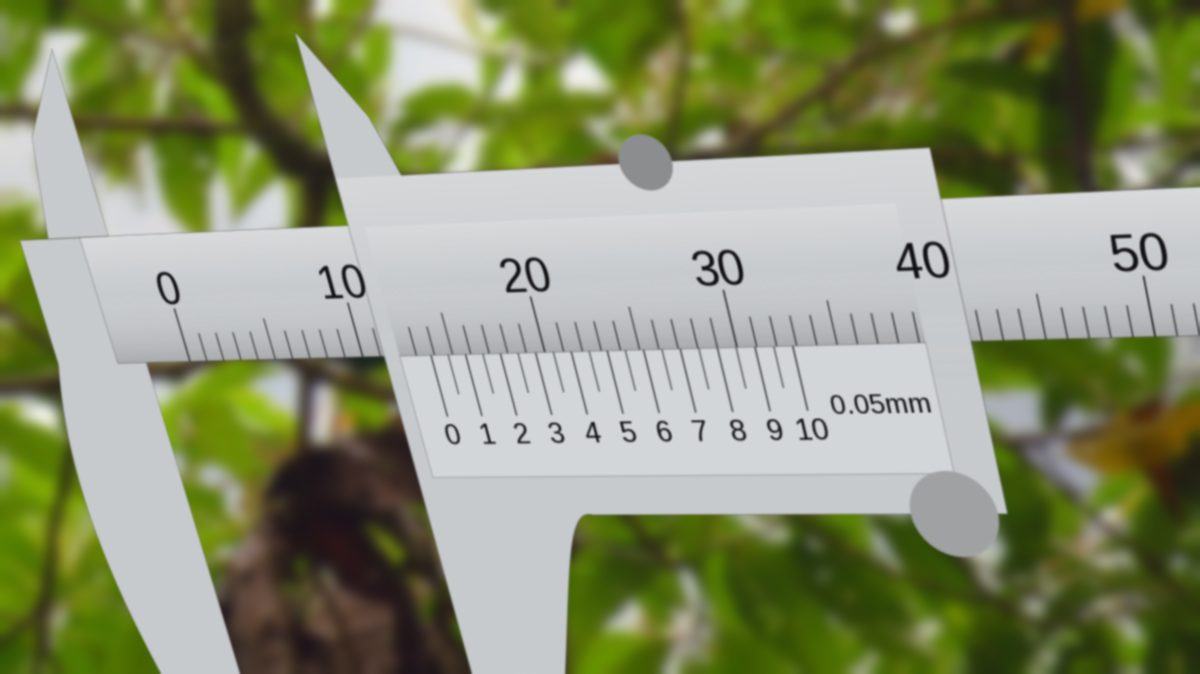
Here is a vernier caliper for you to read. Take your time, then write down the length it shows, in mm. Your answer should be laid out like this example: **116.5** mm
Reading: **13.8** mm
